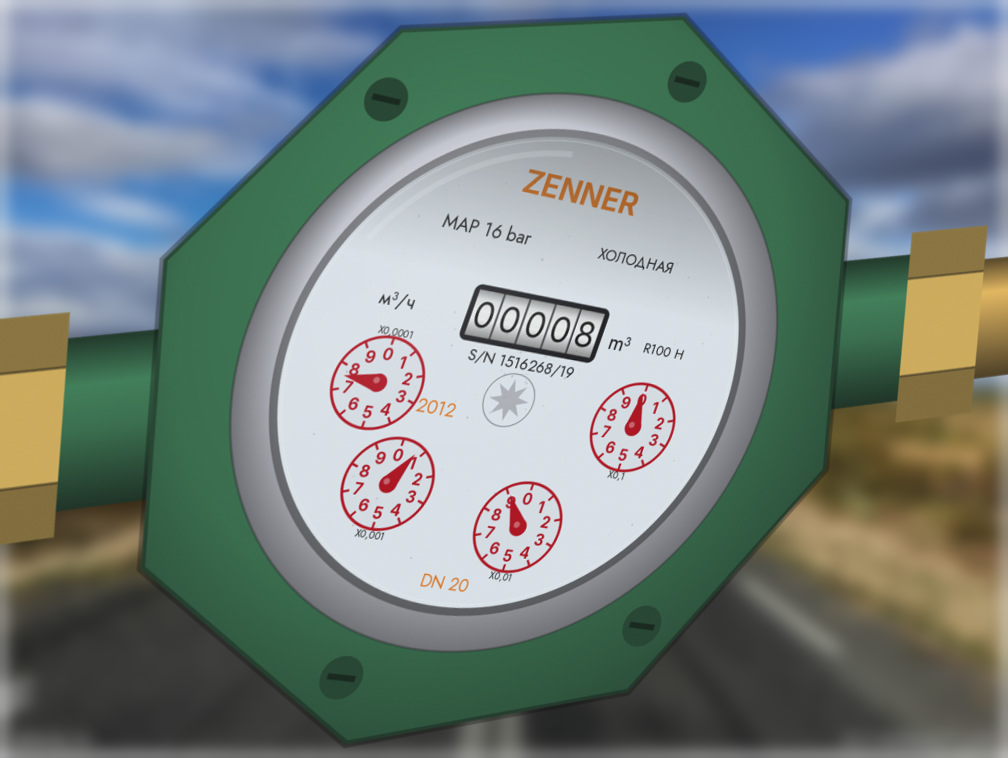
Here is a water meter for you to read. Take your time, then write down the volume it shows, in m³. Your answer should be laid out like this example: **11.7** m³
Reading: **7.9907** m³
